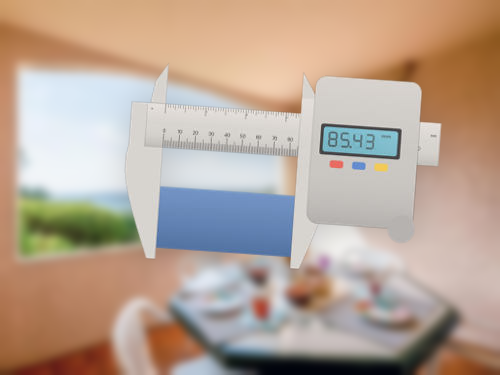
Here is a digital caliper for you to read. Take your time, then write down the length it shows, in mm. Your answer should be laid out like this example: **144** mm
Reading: **85.43** mm
